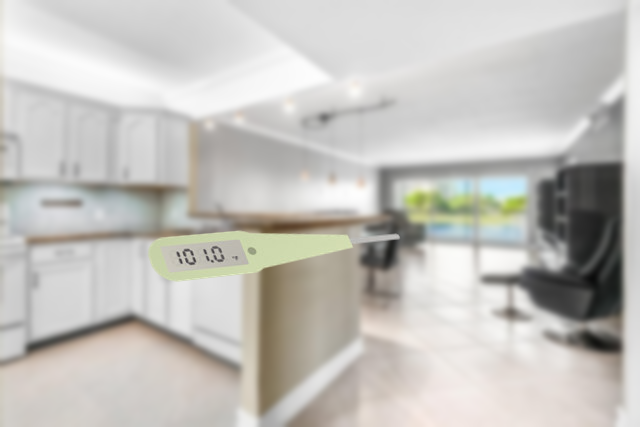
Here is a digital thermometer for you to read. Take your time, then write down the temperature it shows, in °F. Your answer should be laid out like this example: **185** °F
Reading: **101.0** °F
